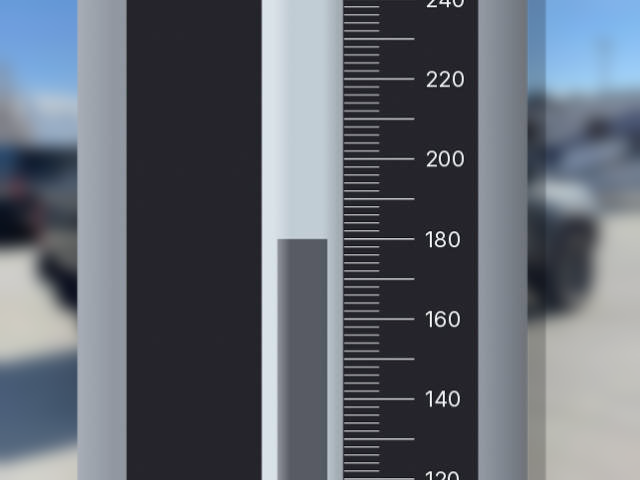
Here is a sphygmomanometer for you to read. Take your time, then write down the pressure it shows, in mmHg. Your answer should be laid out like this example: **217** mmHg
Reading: **180** mmHg
